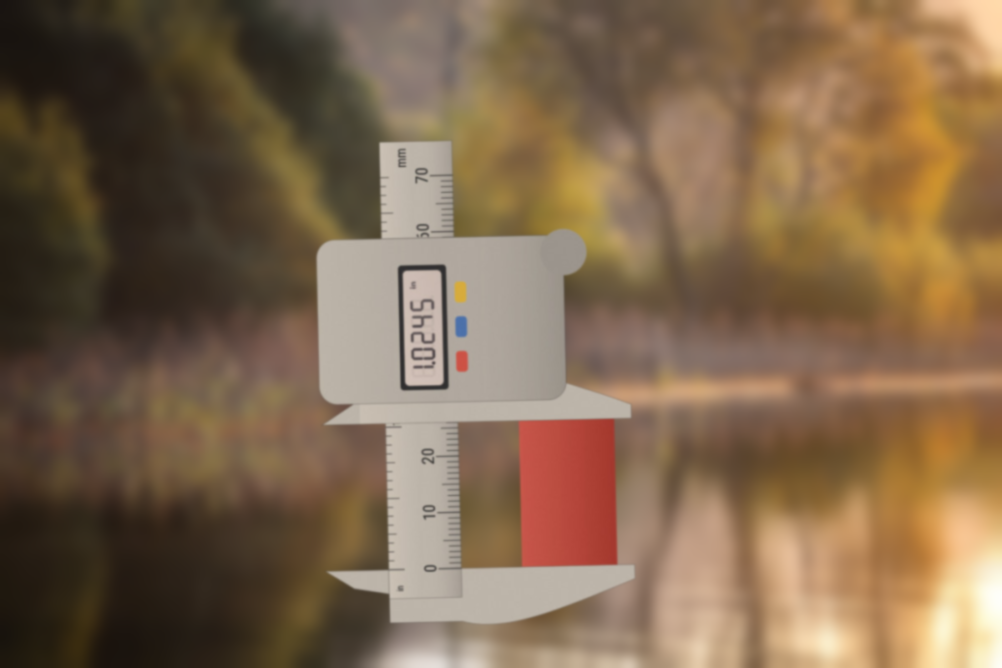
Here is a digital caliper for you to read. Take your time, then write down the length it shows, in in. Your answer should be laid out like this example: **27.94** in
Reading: **1.0245** in
